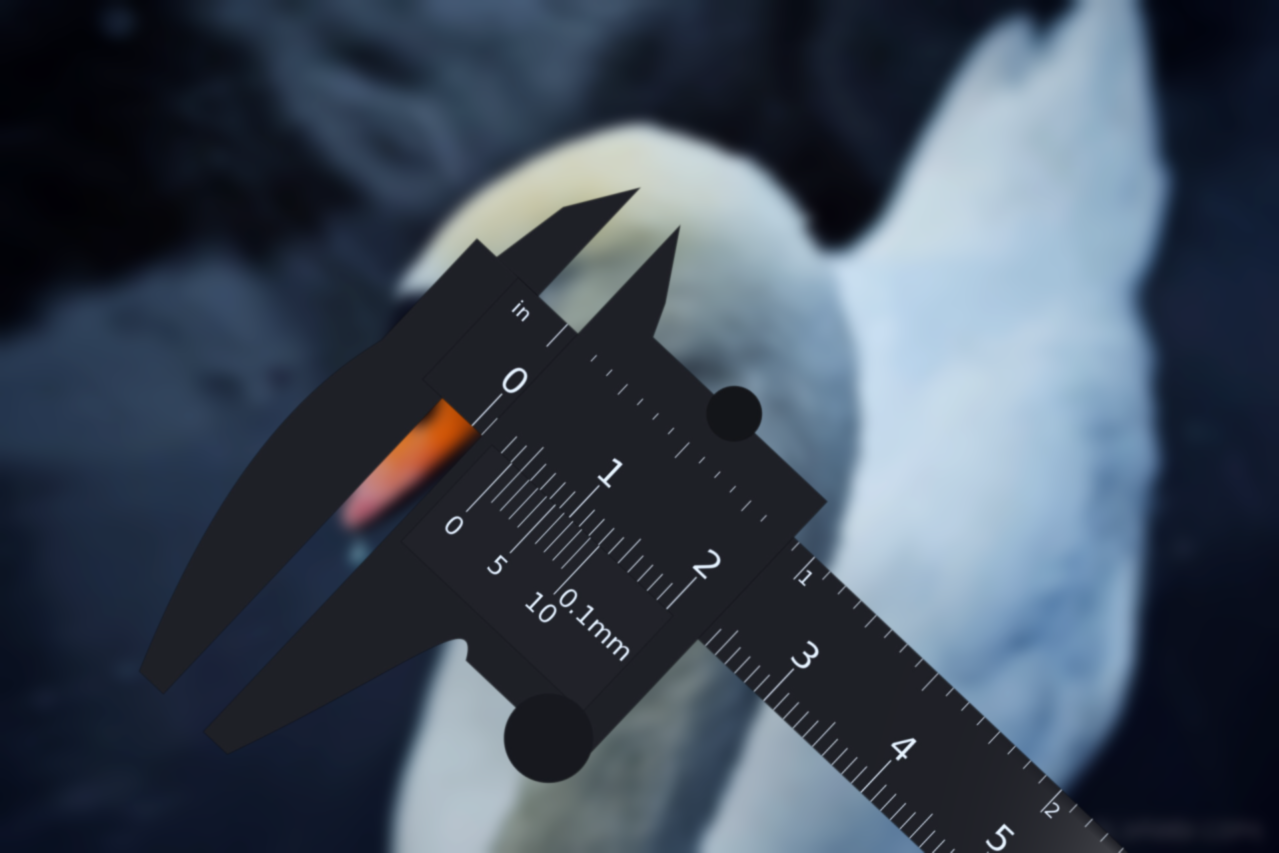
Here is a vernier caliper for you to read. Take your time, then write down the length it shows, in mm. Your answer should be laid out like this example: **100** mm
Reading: **4.1** mm
